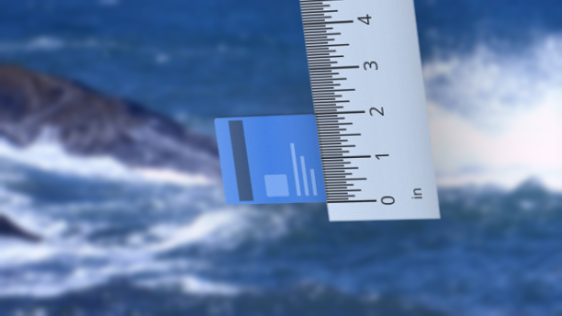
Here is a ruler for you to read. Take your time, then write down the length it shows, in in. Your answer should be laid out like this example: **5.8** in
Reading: **2** in
